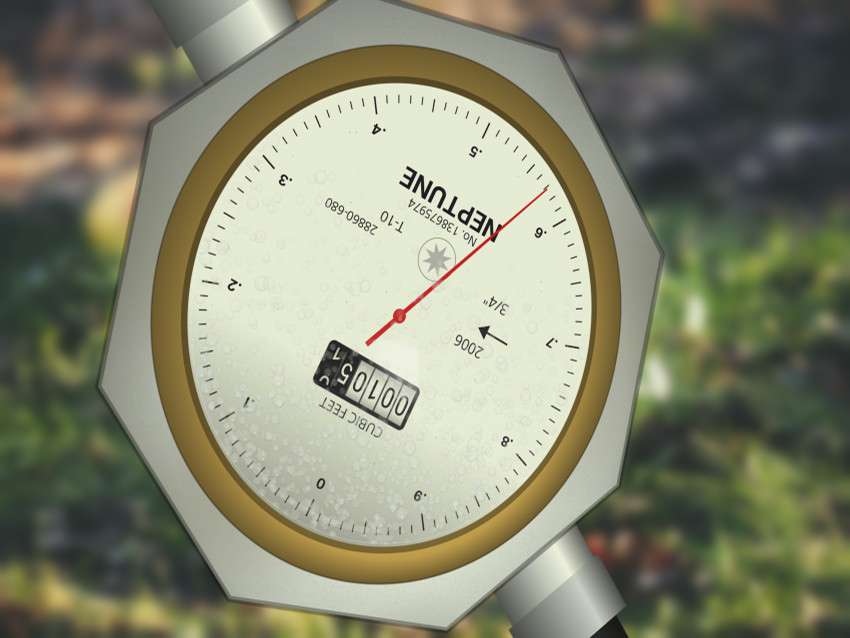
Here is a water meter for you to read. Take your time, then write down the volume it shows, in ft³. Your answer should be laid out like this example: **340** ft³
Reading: **1050.57** ft³
